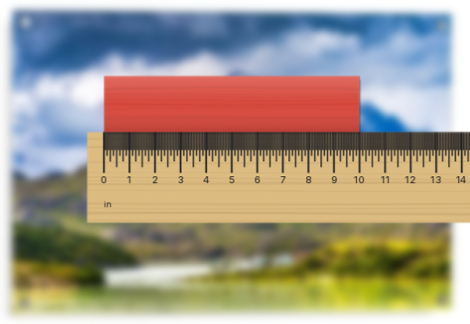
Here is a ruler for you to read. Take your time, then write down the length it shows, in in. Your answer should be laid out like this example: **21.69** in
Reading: **10** in
